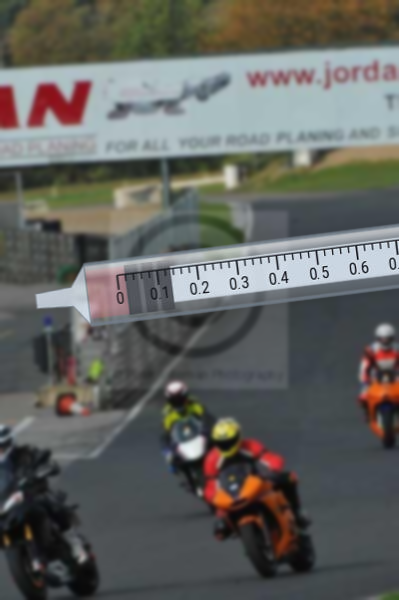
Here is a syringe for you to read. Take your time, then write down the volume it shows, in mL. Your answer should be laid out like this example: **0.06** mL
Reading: **0.02** mL
